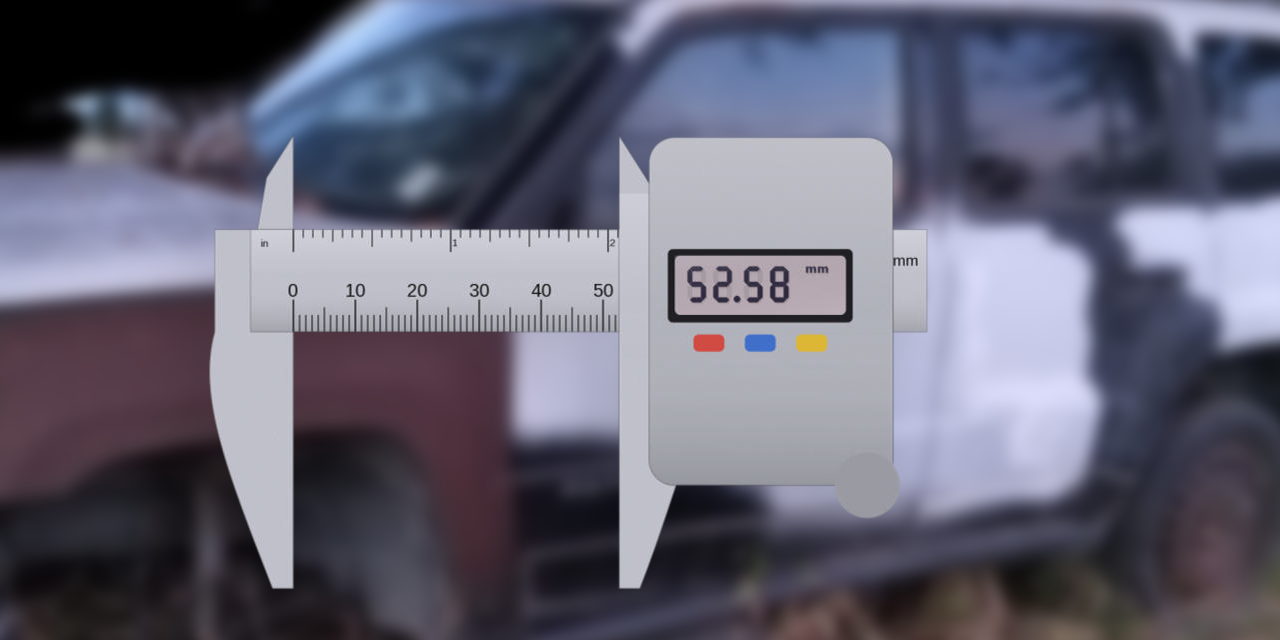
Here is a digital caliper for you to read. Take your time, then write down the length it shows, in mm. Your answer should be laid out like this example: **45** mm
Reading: **52.58** mm
